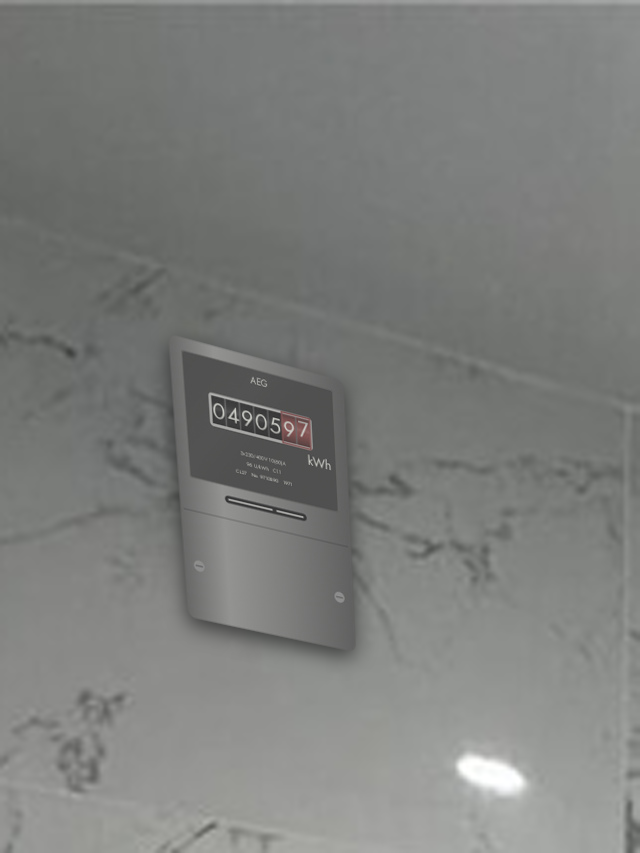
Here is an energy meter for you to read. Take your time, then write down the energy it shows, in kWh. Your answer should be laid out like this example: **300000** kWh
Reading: **4905.97** kWh
